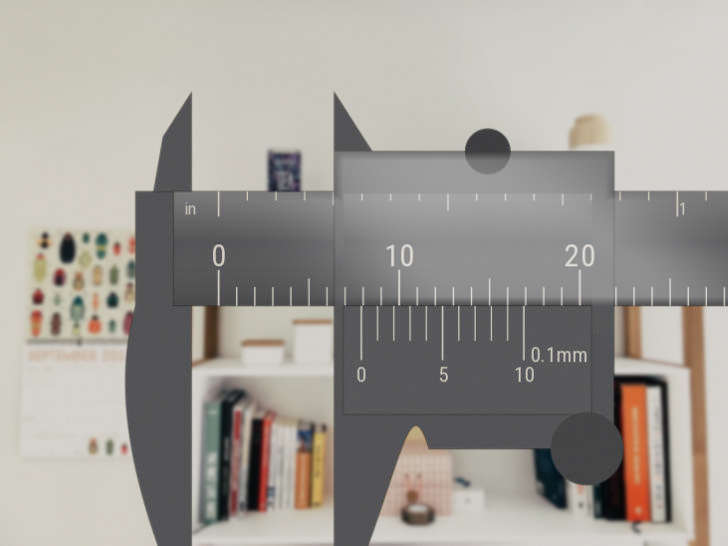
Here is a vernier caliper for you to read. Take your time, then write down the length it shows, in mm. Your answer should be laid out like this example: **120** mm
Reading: **7.9** mm
